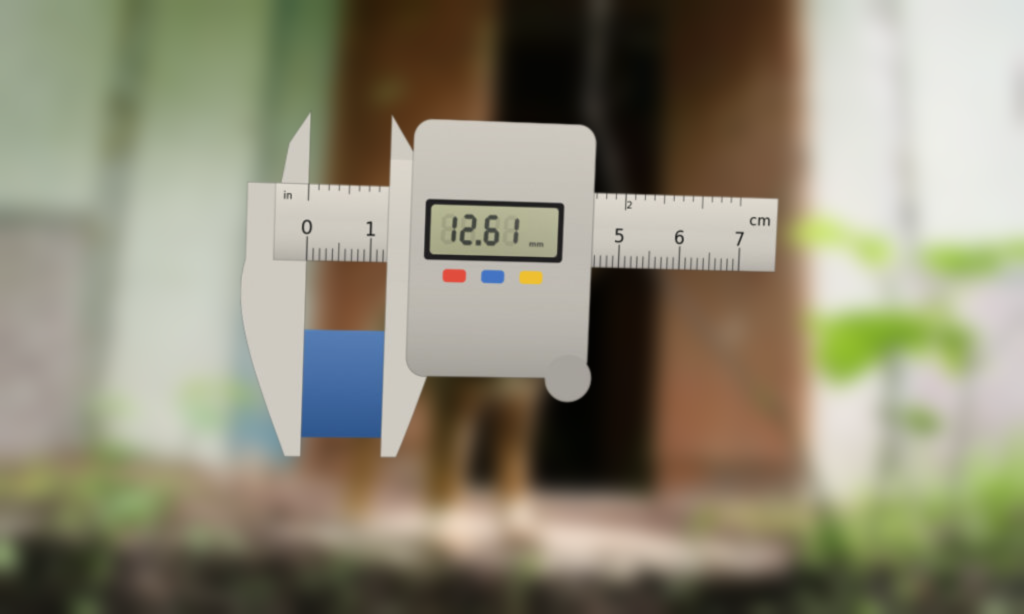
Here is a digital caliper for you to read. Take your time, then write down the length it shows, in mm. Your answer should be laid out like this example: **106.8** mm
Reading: **12.61** mm
